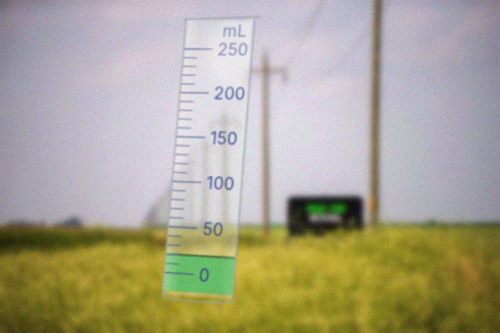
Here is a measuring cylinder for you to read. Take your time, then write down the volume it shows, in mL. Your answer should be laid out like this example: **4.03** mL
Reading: **20** mL
